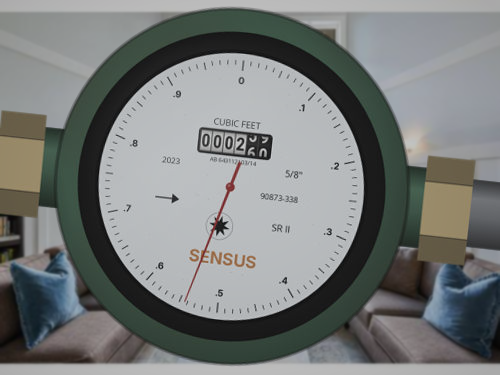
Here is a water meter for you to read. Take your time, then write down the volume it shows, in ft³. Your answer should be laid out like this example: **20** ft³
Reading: **259.54** ft³
